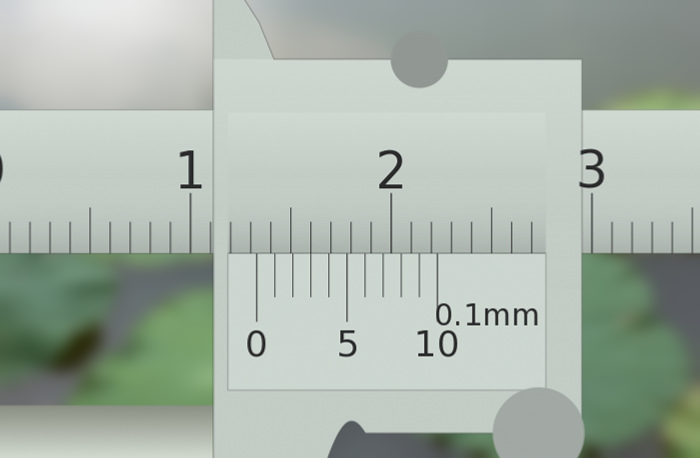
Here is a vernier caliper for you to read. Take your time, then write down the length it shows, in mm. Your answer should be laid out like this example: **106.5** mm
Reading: **13.3** mm
